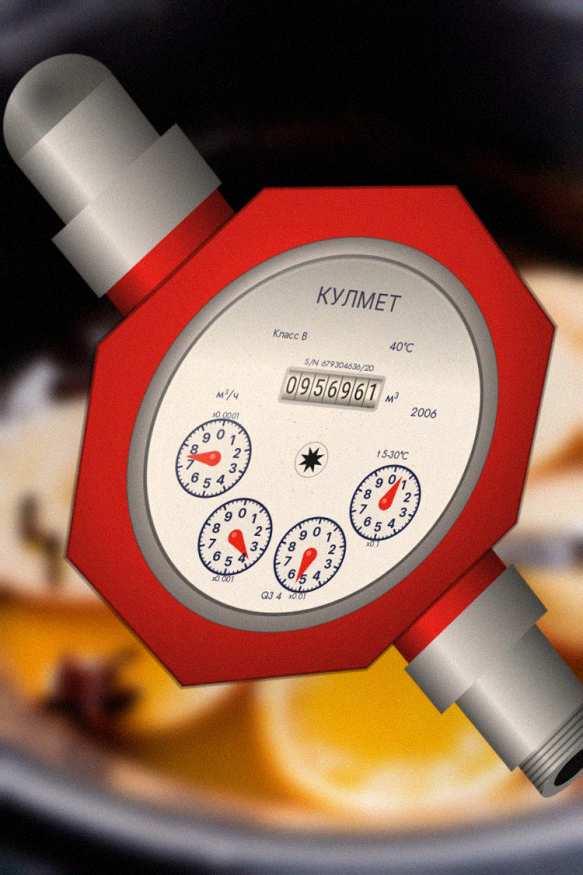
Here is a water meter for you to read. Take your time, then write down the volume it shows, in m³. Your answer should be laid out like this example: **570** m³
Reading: **956961.0537** m³
